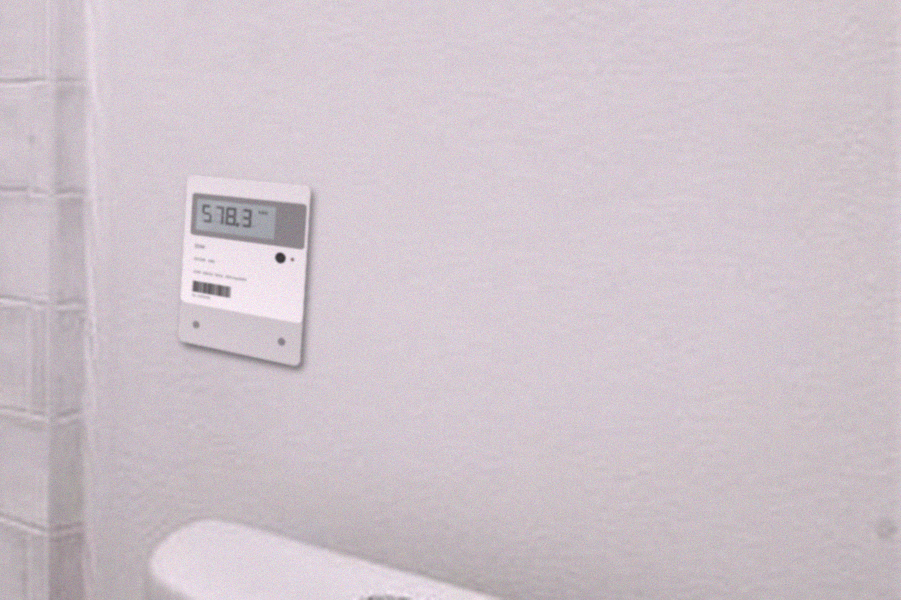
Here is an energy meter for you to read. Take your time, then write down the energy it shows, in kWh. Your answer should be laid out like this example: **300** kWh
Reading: **578.3** kWh
